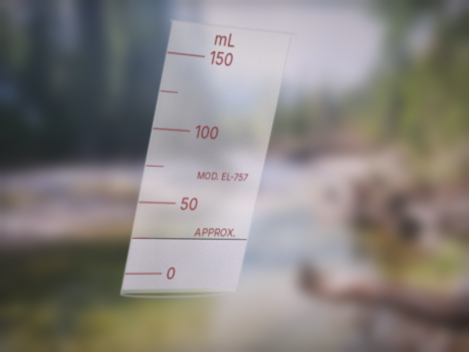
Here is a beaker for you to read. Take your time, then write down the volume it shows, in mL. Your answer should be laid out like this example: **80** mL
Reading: **25** mL
